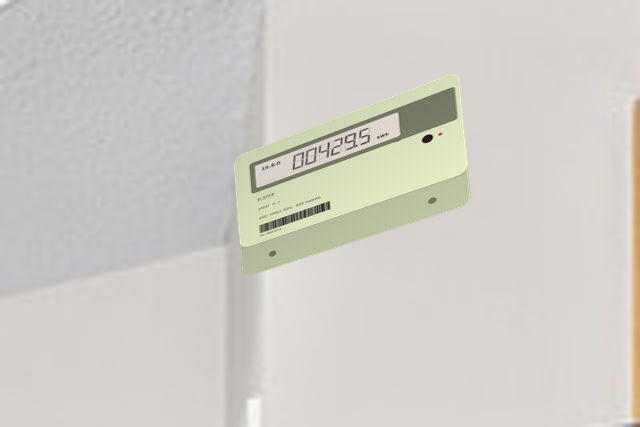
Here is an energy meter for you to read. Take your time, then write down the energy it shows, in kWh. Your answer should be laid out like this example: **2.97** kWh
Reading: **429.5** kWh
